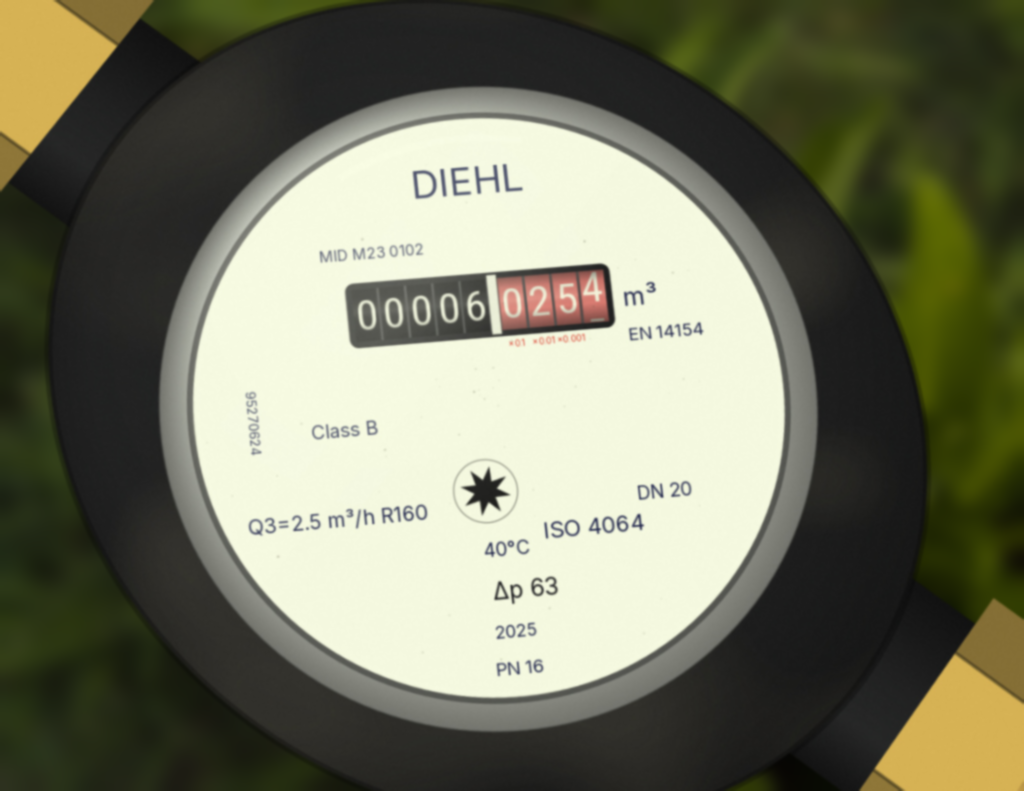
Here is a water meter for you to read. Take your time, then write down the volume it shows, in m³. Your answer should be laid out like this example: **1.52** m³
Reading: **6.0254** m³
